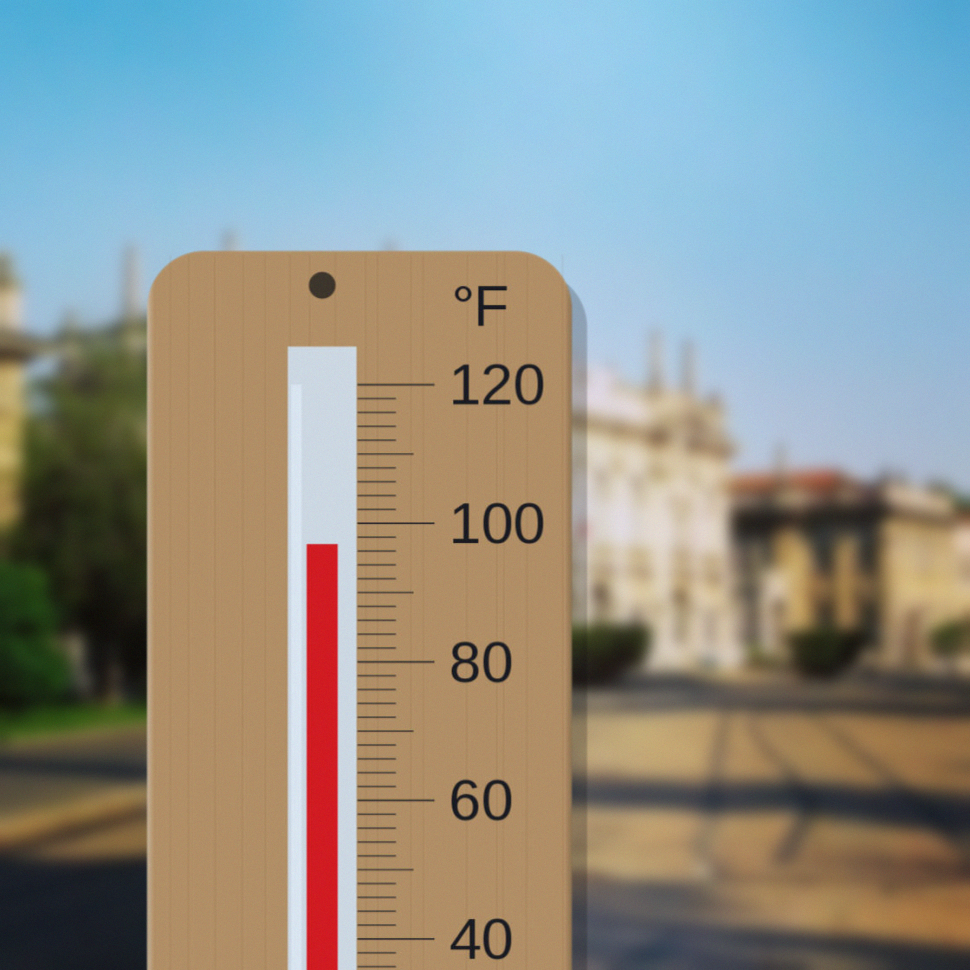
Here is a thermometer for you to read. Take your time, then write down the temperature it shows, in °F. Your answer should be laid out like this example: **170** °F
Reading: **97** °F
